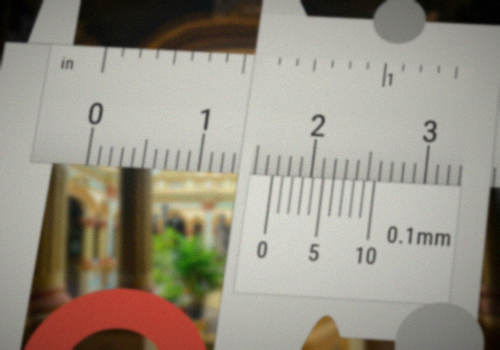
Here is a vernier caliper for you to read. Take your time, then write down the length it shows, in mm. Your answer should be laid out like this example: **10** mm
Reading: **16.6** mm
